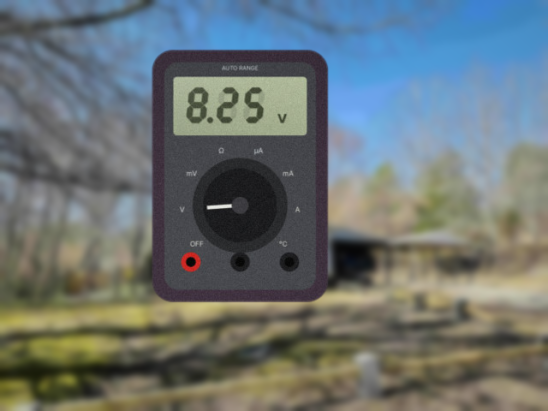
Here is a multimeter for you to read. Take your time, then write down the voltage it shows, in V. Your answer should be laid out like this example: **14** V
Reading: **8.25** V
